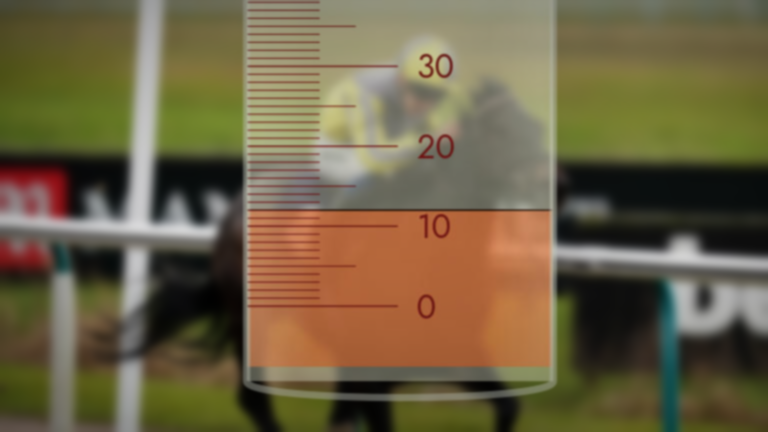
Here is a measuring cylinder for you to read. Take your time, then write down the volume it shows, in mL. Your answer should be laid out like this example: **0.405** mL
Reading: **12** mL
